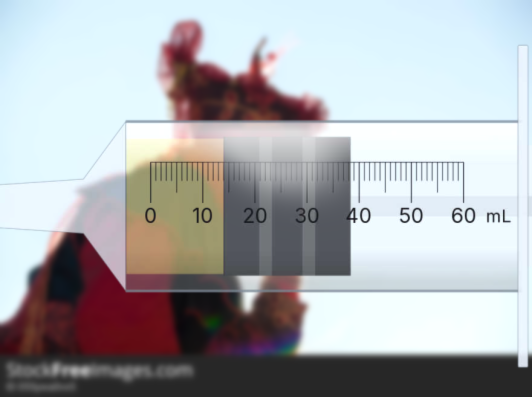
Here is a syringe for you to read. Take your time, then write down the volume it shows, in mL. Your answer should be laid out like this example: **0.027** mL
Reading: **14** mL
